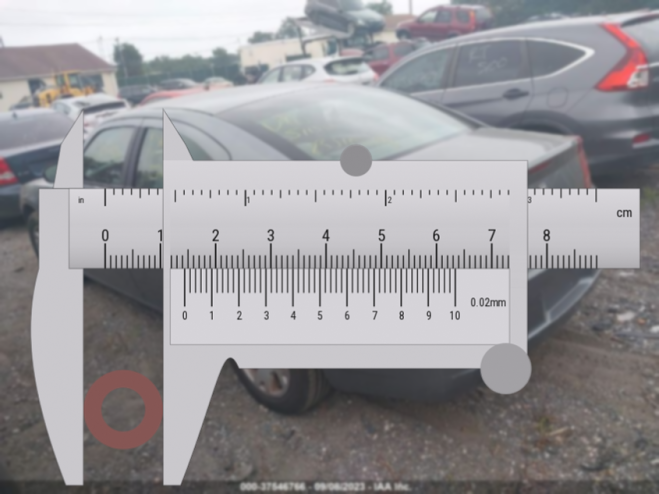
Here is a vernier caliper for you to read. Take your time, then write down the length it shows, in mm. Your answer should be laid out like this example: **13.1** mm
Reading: **14.4** mm
